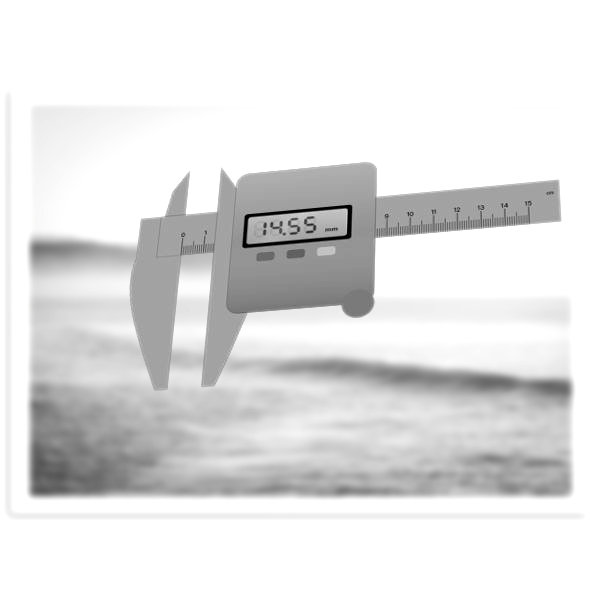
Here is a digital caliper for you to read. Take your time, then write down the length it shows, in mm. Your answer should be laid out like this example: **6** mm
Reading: **14.55** mm
